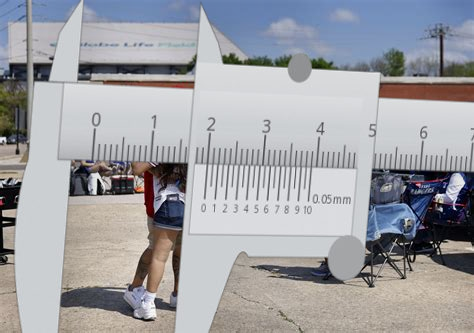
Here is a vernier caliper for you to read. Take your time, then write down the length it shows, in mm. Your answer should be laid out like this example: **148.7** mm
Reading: **20.0** mm
